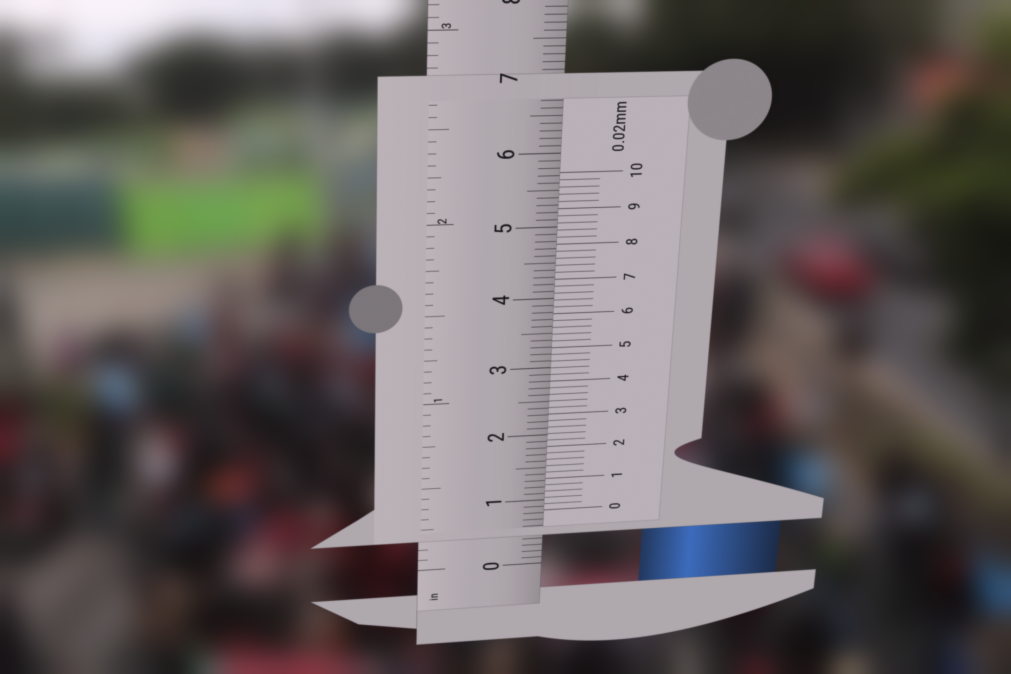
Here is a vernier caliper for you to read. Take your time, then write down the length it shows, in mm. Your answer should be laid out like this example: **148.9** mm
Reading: **8.4** mm
